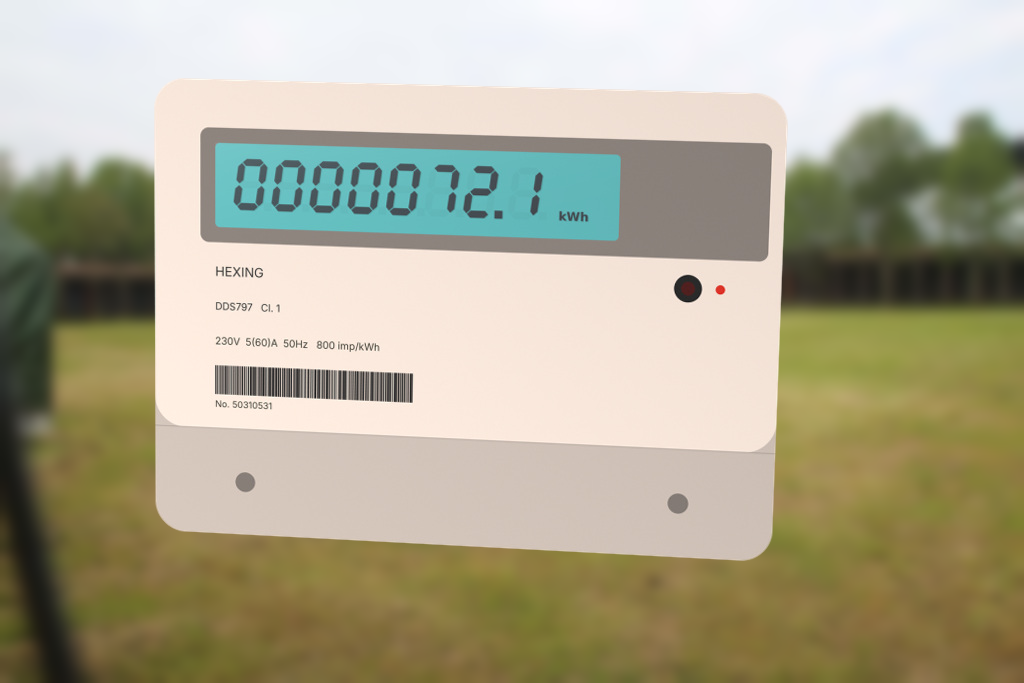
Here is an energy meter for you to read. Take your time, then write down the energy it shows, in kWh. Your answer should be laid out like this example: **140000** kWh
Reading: **72.1** kWh
